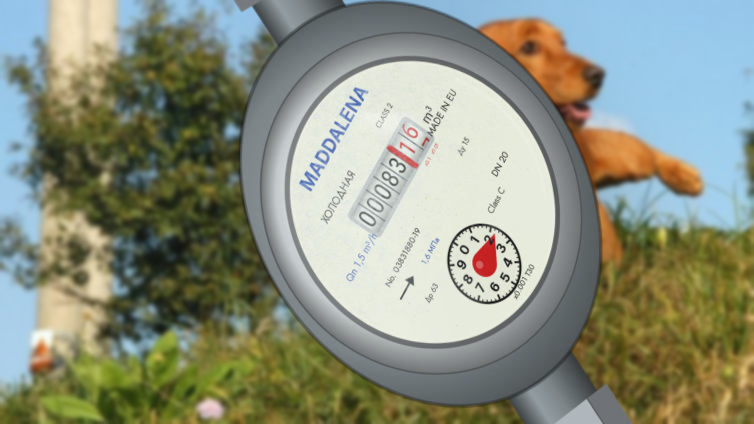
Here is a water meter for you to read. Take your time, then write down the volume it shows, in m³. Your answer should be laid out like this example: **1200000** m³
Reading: **83.162** m³
